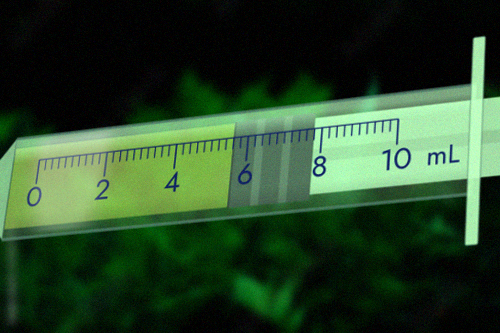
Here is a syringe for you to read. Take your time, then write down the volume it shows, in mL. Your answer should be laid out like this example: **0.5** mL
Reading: **5.6** mL
